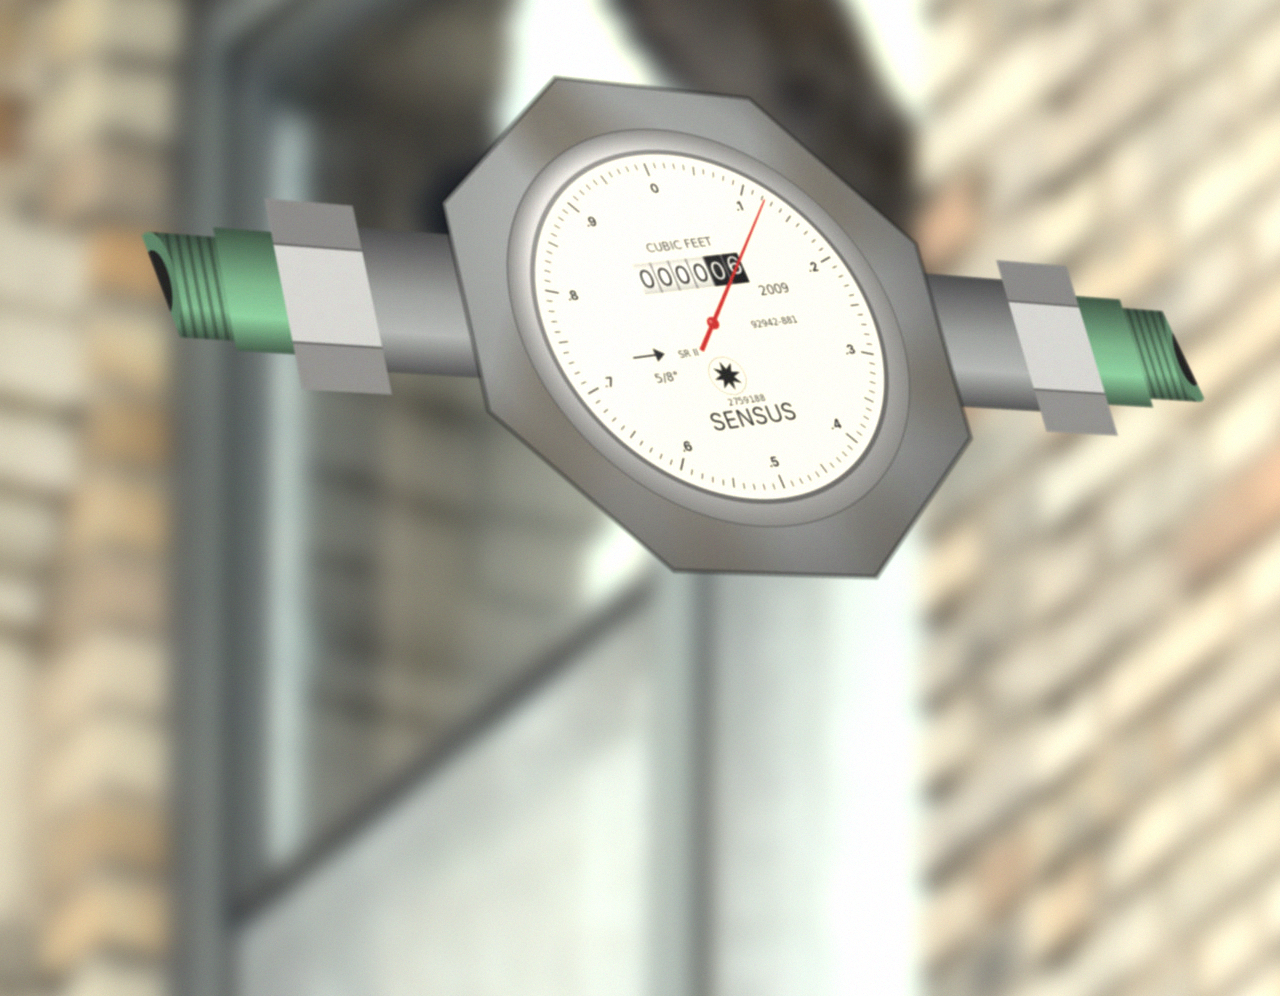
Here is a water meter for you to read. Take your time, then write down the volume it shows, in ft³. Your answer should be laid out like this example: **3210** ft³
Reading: **6.12** ft³
